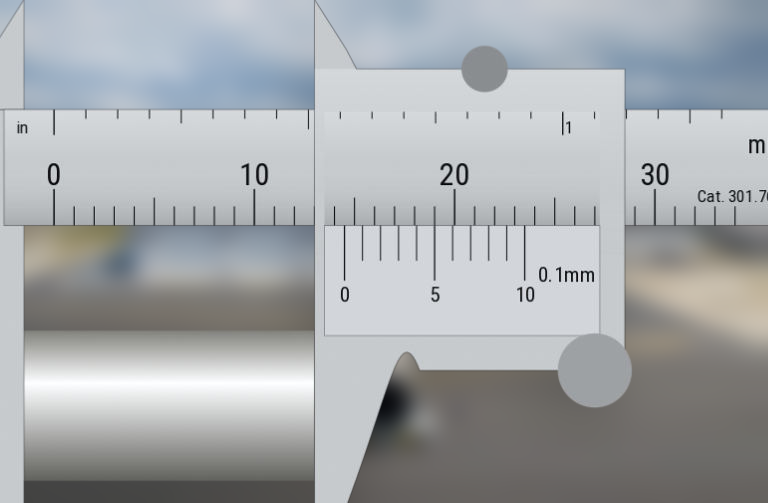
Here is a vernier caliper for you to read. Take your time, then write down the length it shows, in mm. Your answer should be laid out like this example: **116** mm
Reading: **14.5** mm
